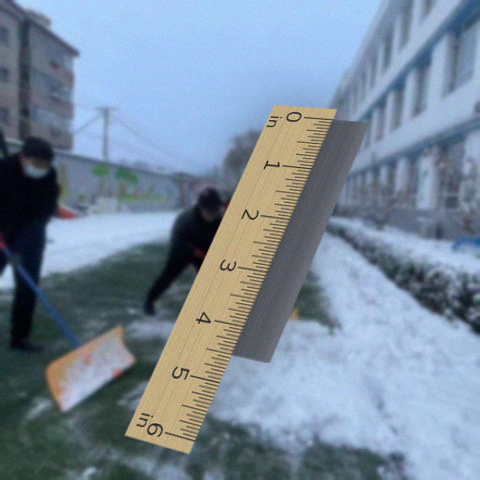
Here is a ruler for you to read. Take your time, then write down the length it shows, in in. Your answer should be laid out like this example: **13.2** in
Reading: **4.5** in
